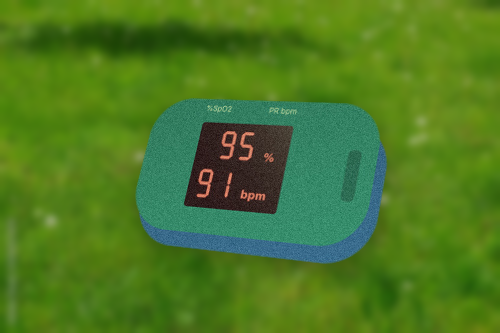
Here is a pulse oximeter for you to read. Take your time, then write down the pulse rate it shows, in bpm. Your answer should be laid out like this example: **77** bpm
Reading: **91** bpm
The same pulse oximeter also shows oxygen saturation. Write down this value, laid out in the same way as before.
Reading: **95** %
